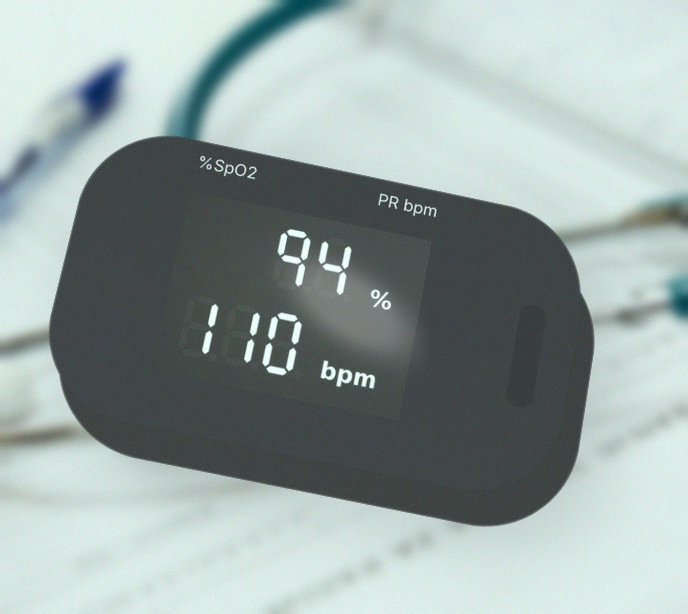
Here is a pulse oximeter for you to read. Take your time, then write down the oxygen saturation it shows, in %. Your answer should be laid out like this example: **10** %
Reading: **94** %
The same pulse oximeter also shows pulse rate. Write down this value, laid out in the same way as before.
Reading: **110** bpm
